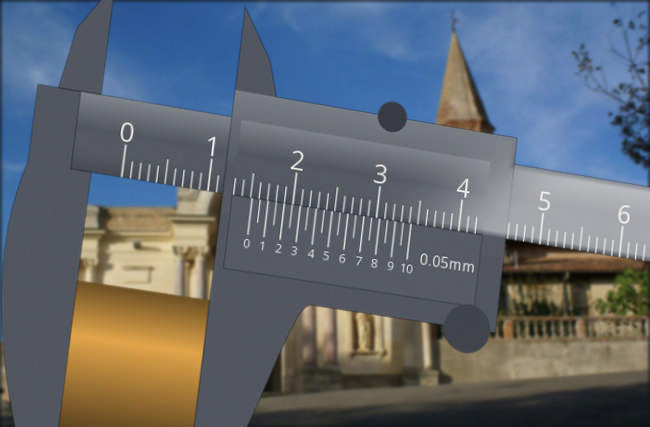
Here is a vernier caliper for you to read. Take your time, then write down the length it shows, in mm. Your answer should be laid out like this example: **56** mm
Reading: **15.2** mm
